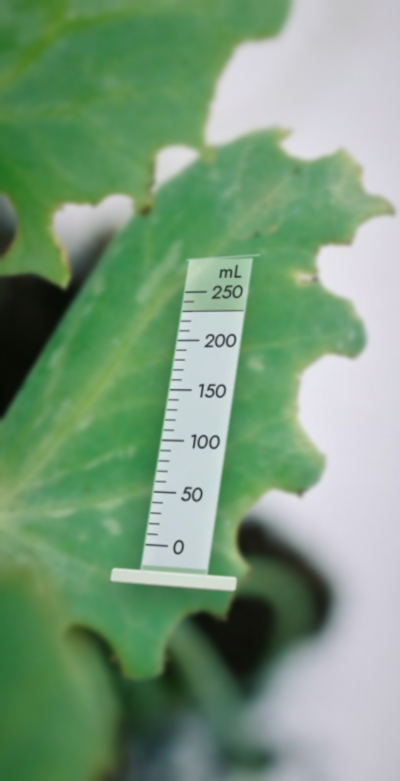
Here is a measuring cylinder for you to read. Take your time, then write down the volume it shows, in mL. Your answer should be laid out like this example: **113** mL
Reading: **230** mL
